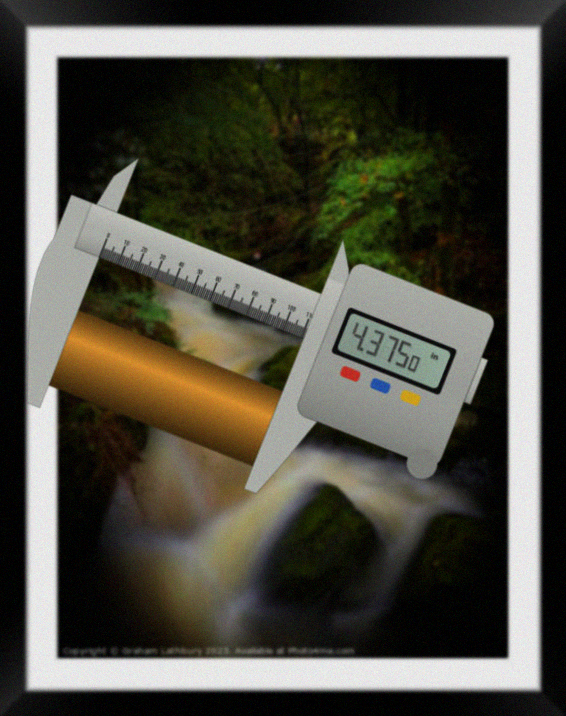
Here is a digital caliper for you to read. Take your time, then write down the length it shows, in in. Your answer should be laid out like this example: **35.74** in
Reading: **4.3750** in
